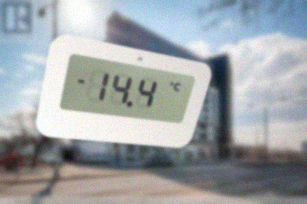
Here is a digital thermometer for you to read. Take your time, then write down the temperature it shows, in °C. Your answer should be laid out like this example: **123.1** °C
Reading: **-14.4** °C
